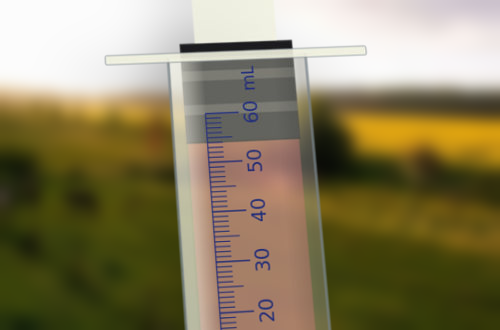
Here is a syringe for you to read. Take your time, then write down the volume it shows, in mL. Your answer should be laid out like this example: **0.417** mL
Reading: **54** mL
